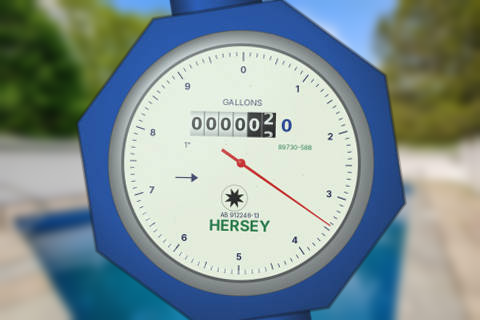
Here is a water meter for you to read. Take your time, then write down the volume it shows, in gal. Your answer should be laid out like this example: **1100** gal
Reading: **23.4** gal
